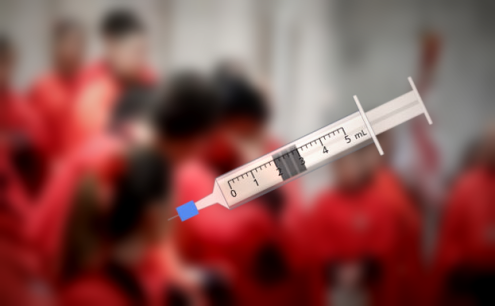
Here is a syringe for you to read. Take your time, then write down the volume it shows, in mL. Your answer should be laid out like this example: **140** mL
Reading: **2** mL
